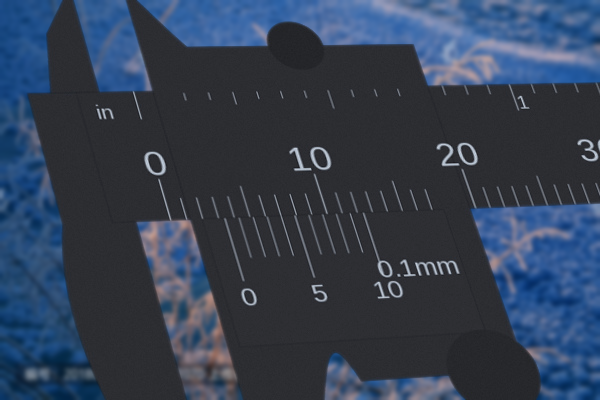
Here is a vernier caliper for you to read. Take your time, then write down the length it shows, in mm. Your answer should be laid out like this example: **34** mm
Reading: **3.4** mm
